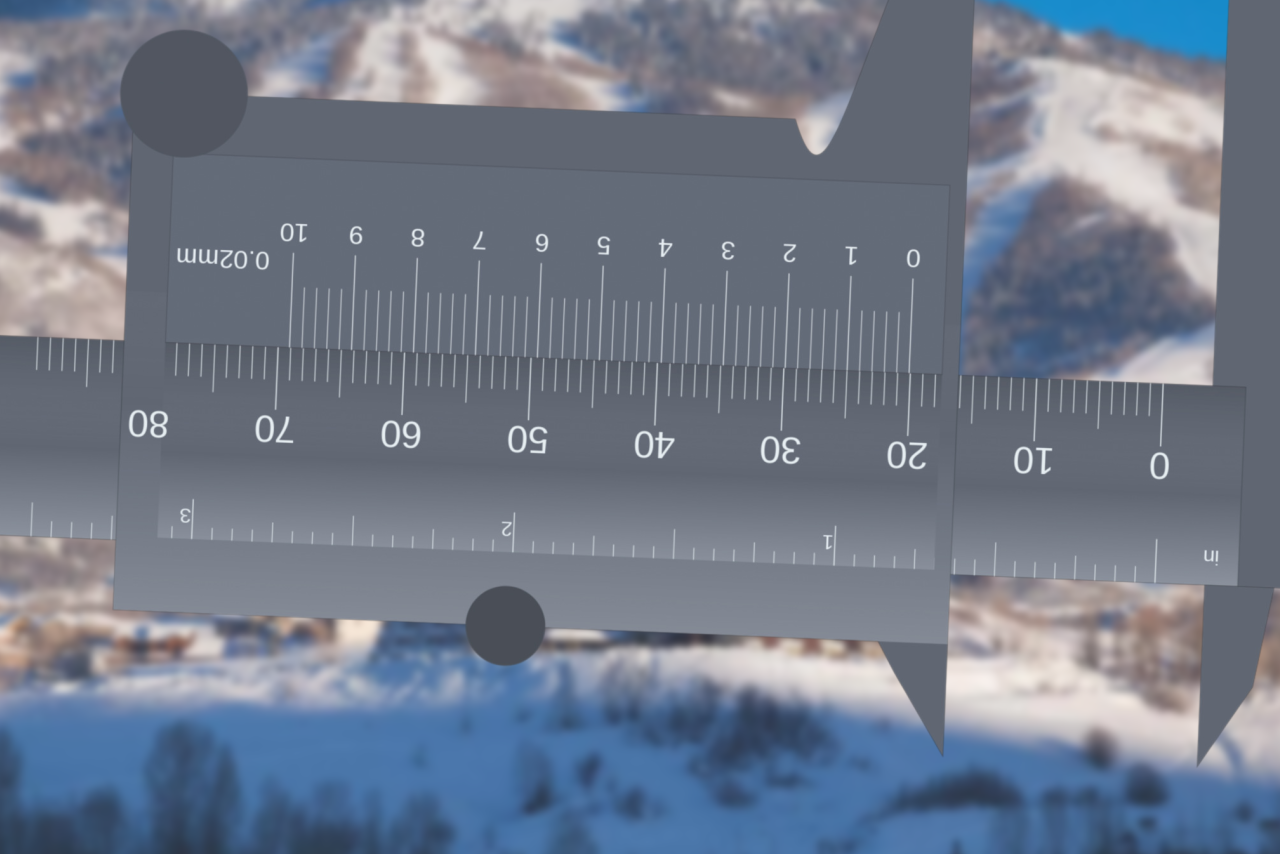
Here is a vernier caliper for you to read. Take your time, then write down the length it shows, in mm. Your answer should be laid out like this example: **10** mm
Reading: **20.1** mm
